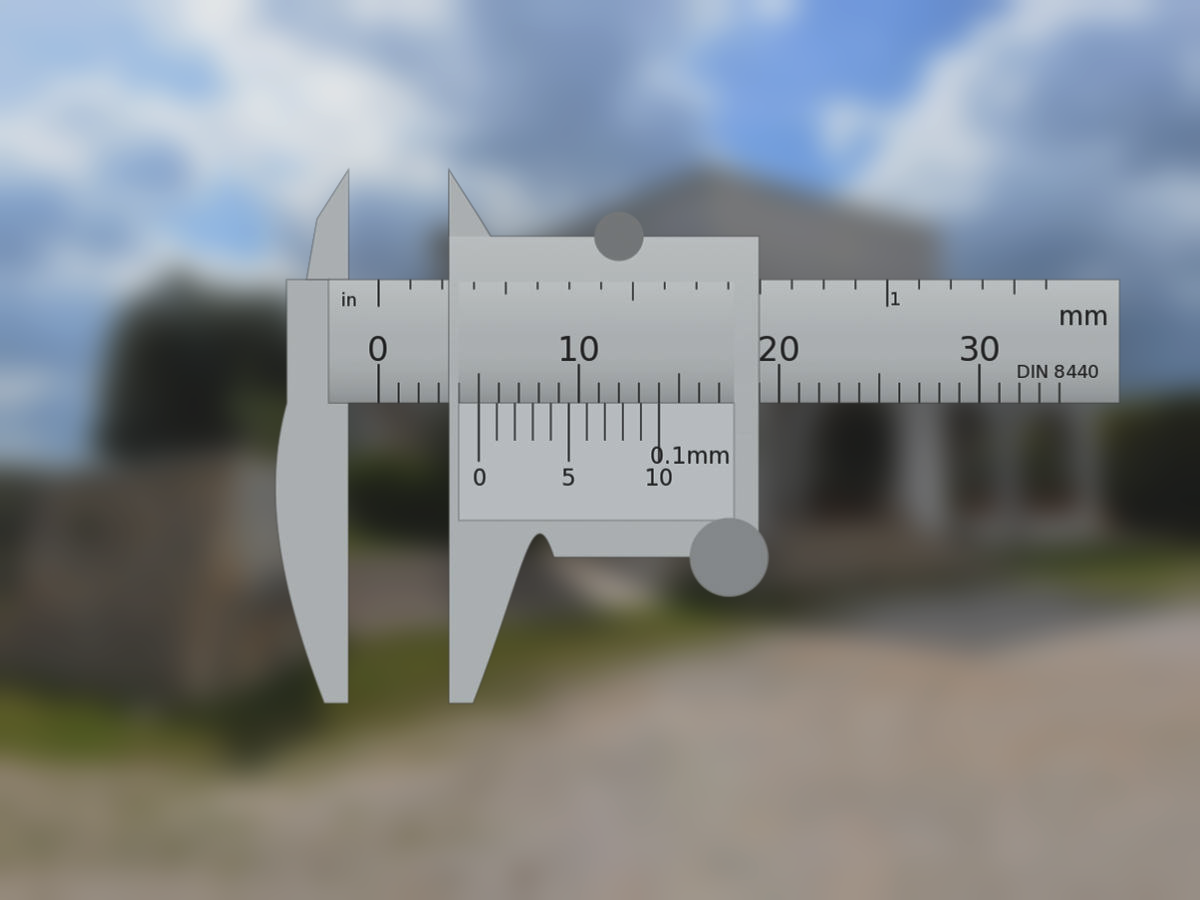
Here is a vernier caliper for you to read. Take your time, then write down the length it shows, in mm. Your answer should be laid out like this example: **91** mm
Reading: **5.0** mm
